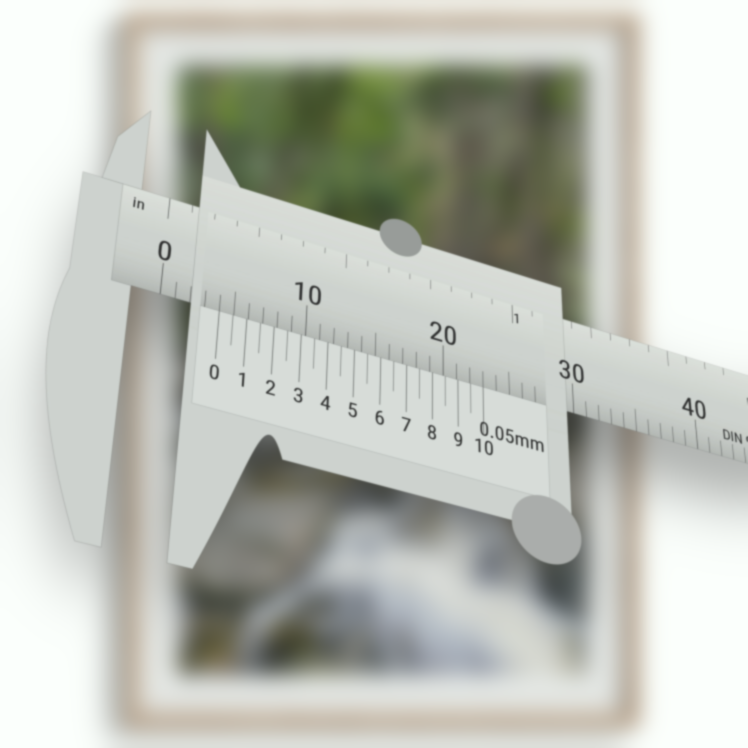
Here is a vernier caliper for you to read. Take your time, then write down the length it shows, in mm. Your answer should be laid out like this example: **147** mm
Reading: **4.0** mm
